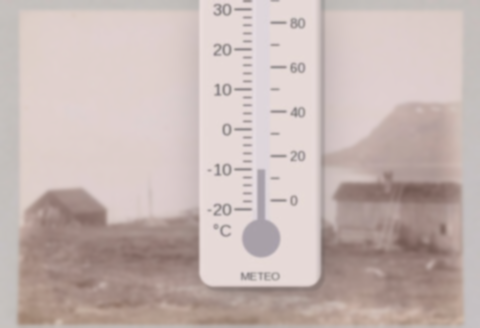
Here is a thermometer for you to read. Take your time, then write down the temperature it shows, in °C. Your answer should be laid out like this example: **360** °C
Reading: **-10** °C
